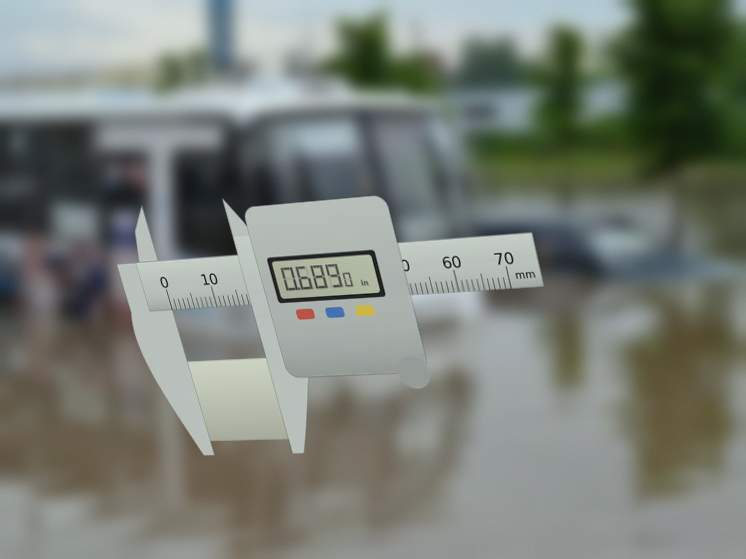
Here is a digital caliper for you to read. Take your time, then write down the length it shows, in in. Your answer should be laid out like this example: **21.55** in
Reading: **0.6890** in
